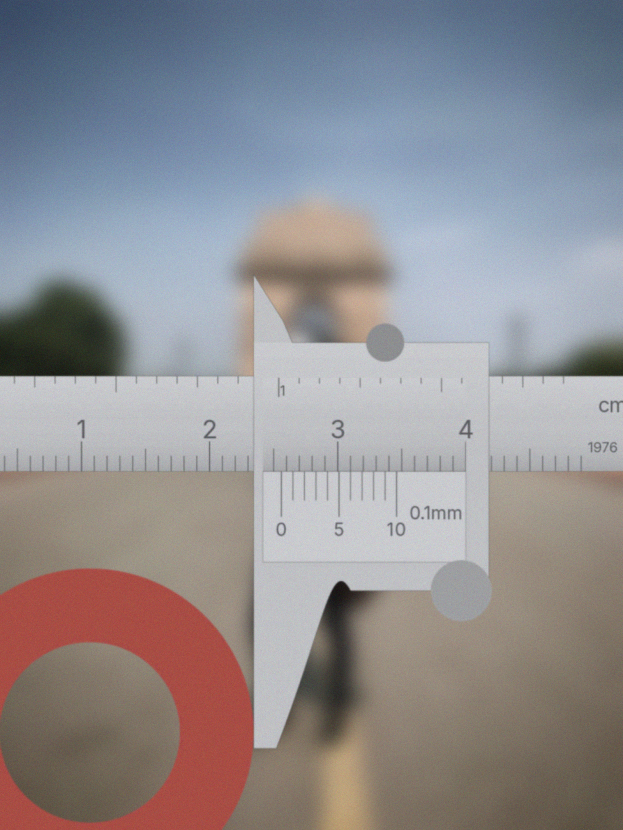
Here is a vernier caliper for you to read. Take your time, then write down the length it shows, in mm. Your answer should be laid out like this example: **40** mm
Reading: **25.6** mm
